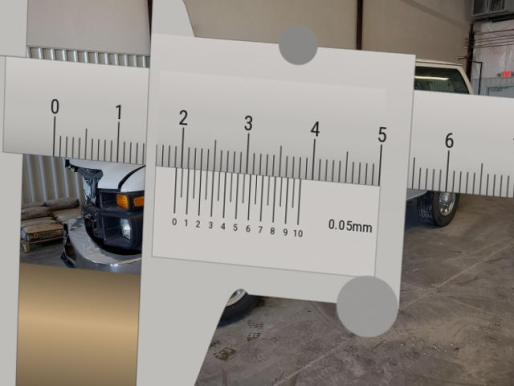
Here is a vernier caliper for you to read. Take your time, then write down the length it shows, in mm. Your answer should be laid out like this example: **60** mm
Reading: **19.2** mm
